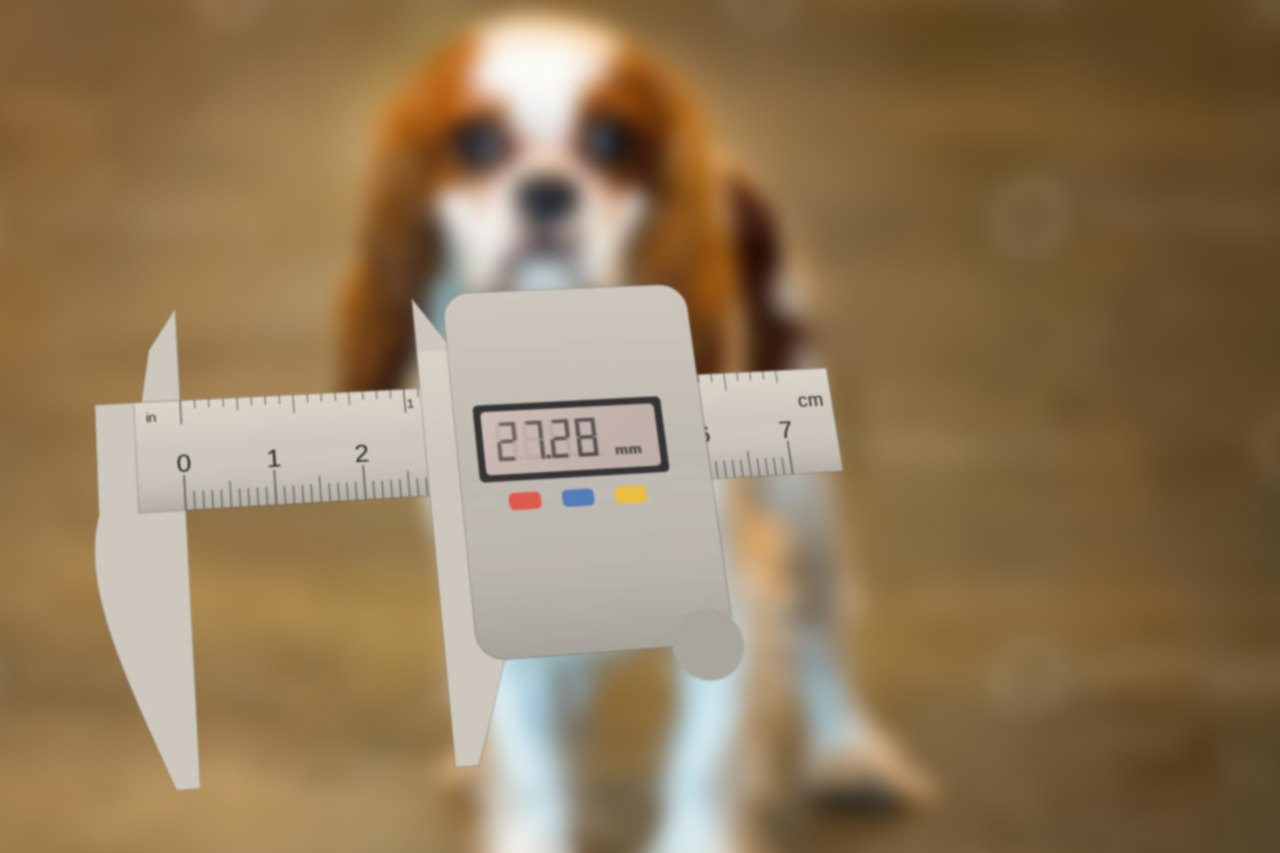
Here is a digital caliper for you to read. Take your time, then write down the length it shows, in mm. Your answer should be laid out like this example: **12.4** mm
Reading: **27.28** mm
